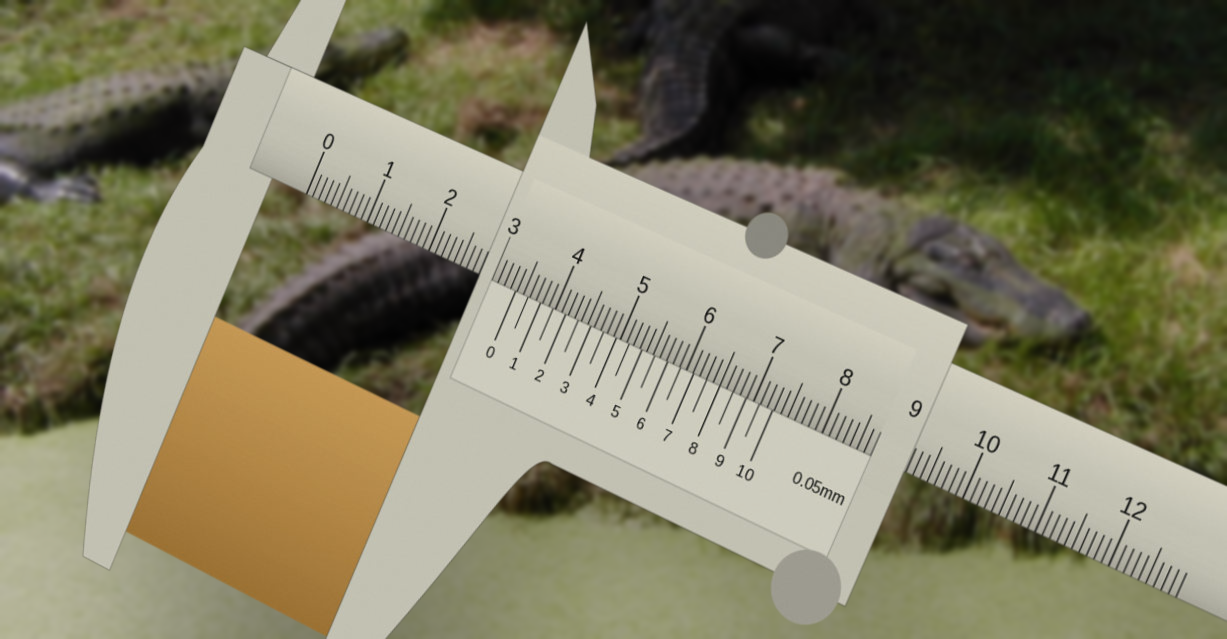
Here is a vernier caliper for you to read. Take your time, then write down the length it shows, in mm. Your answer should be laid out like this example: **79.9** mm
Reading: **33.8** mm
